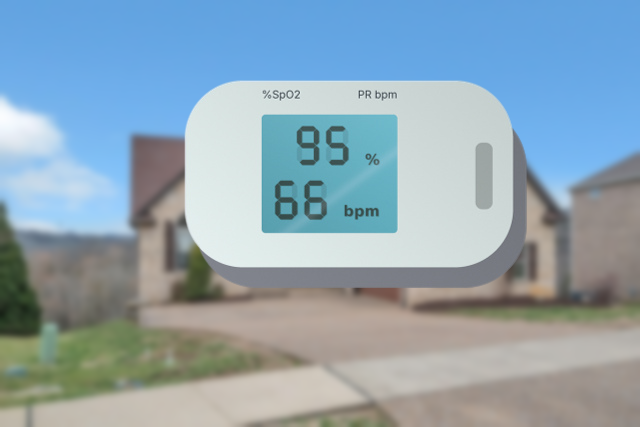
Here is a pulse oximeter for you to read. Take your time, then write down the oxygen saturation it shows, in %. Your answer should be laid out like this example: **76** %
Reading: **95** %
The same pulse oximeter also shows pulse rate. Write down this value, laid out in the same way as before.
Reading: **66** bpm
